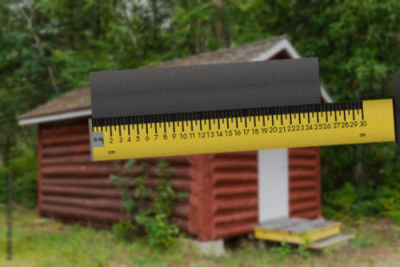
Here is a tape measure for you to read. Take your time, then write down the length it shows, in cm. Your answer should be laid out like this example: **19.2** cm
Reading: **25.5** cm
